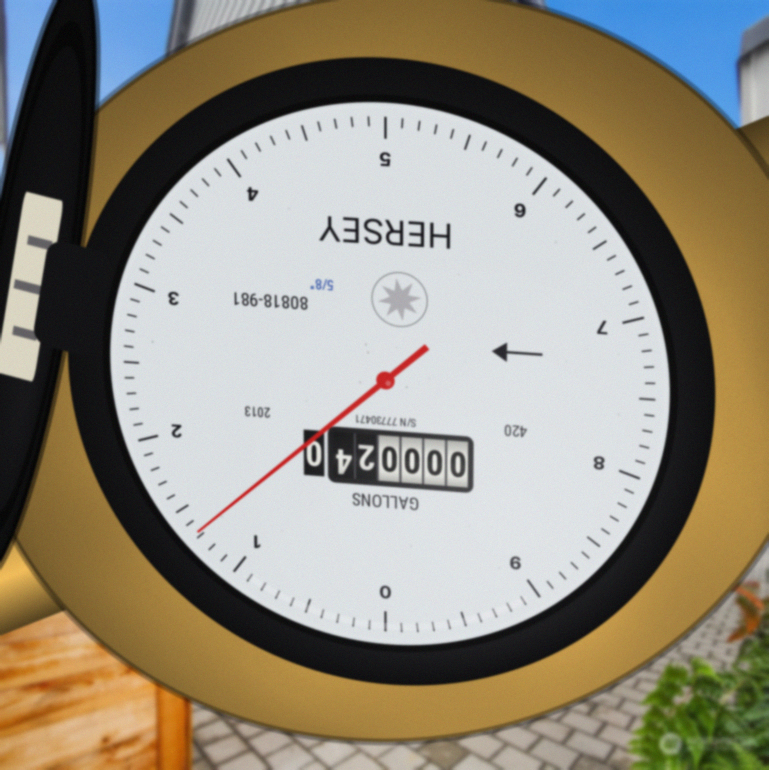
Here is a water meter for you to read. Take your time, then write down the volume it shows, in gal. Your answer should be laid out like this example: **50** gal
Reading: **241.3** gal
